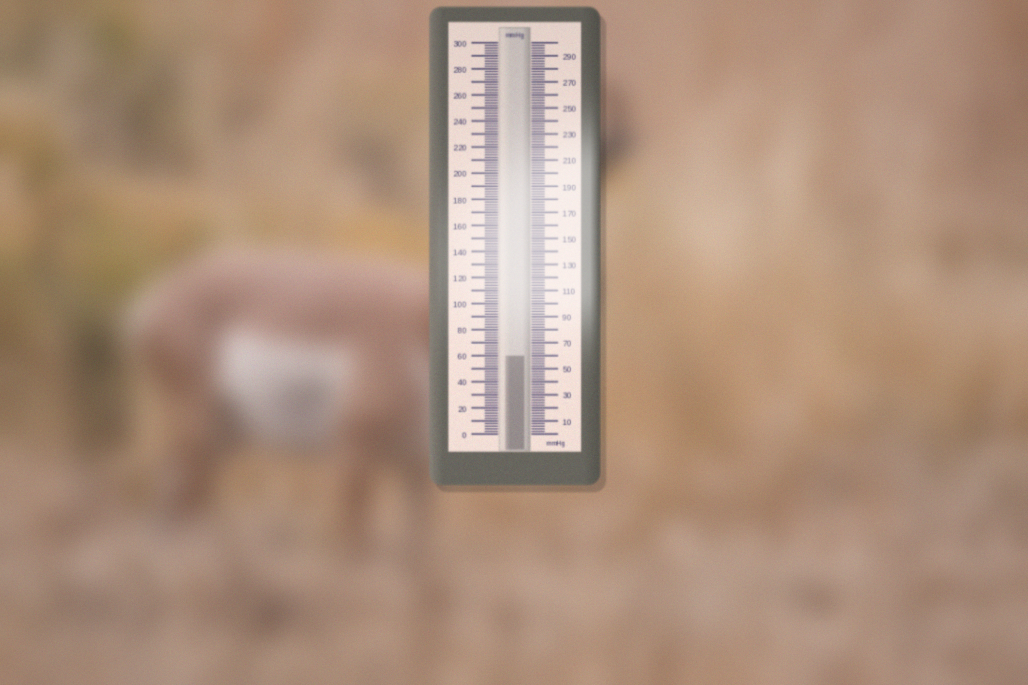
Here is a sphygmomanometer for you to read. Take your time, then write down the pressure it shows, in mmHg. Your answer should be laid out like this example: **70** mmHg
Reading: **60** mmHg
